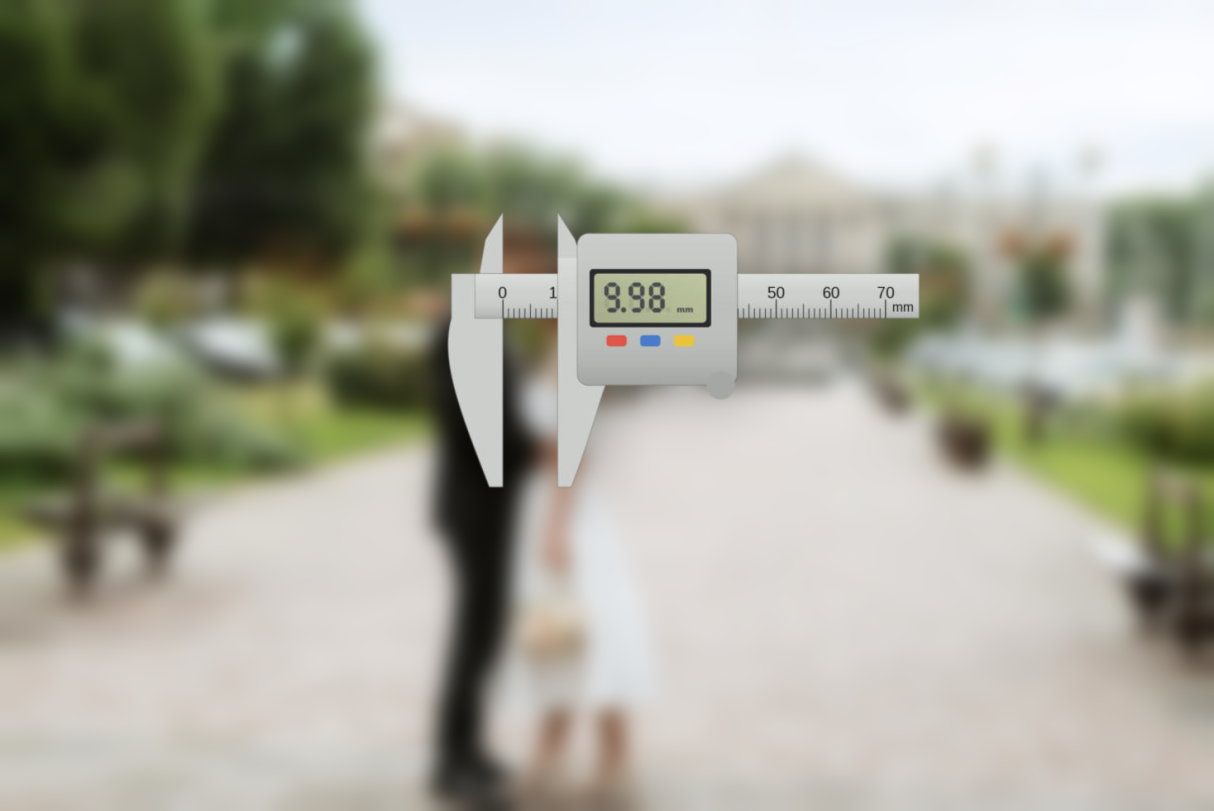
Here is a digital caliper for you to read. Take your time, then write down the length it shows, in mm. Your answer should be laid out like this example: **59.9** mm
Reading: **9.98** mm
